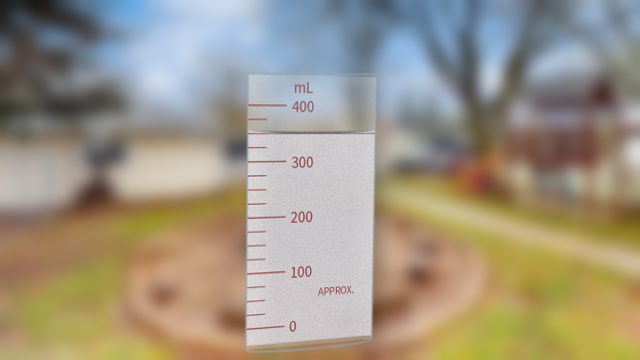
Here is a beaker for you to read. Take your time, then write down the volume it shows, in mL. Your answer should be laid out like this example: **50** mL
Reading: **350** mL
